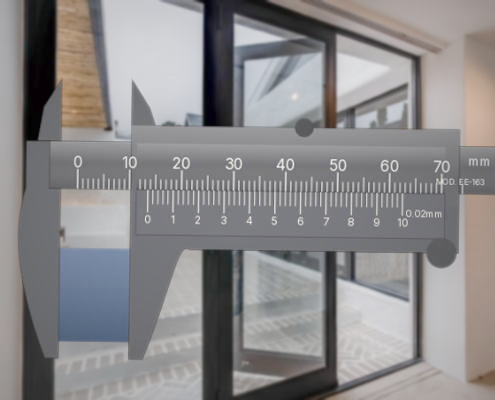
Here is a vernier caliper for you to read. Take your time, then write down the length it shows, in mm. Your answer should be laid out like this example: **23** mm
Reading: **13.5** mm
